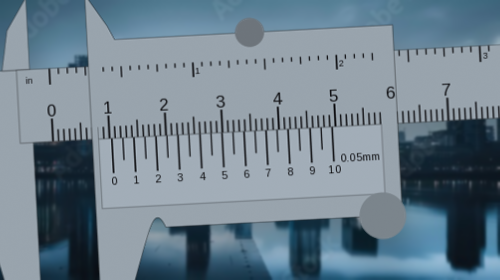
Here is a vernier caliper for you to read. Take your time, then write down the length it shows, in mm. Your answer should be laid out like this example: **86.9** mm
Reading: **10.4** mm
